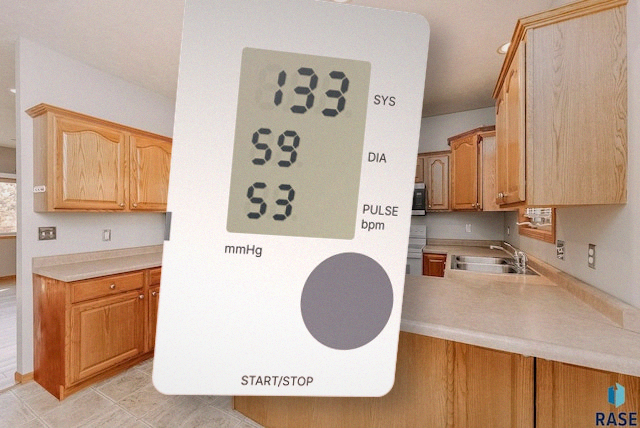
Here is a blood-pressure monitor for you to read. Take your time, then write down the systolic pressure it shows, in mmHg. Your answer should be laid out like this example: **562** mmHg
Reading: **133** mmHg
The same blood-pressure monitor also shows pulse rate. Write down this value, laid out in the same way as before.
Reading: **53** bpm
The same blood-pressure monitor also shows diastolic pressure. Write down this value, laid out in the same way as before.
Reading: **59** mmHg
